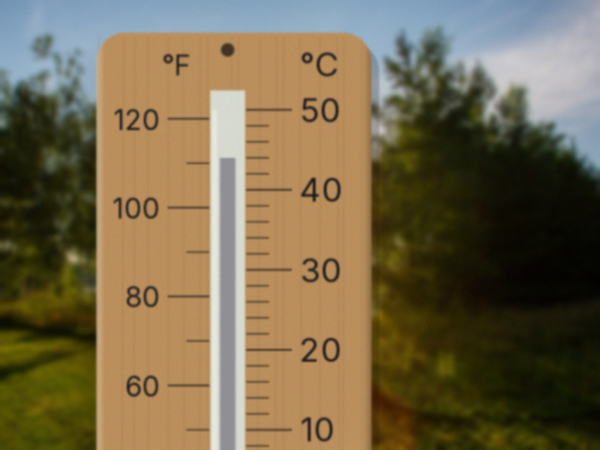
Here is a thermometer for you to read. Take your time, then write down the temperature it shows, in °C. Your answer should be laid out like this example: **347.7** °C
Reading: **44** °C
